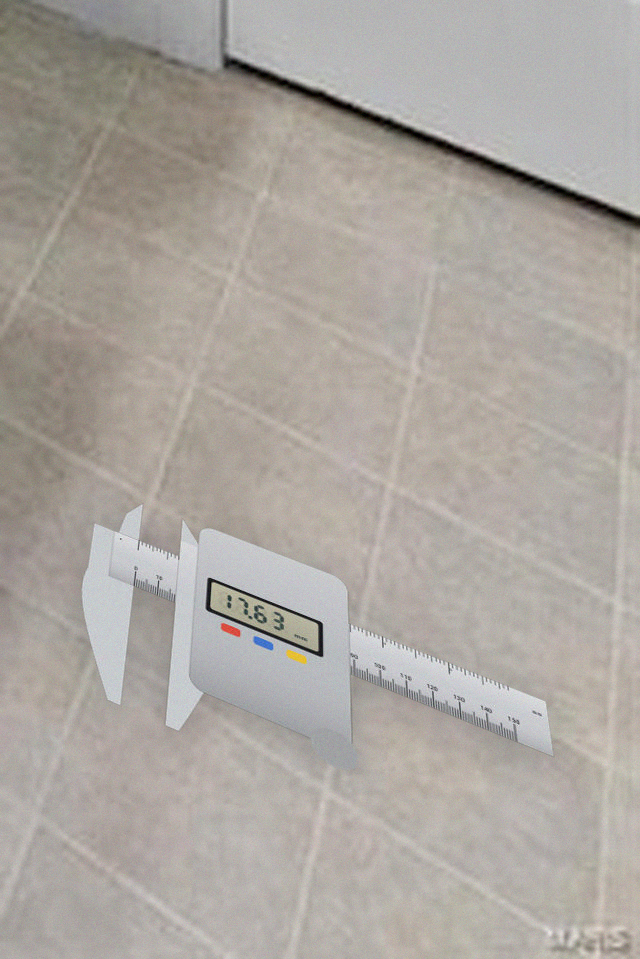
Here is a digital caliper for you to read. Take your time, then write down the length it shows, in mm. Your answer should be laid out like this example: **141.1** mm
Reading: **17.63** mm
